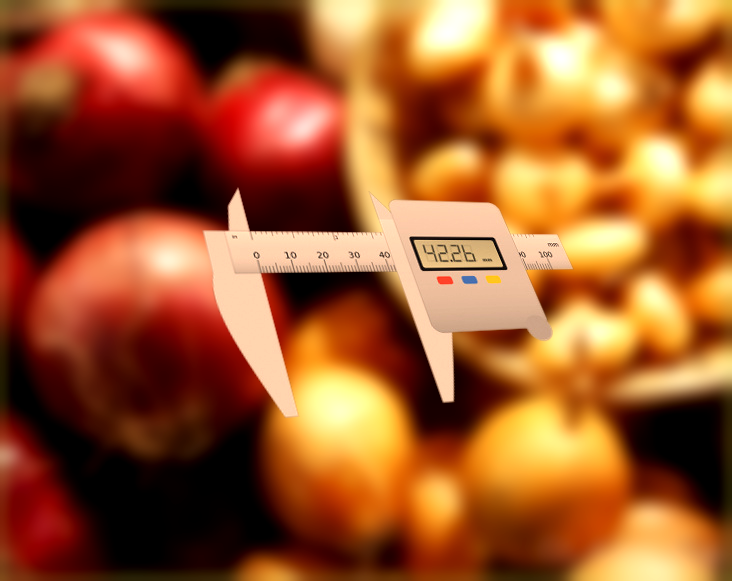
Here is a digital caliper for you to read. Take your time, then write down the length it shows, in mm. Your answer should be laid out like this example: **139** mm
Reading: **42.26** mm
